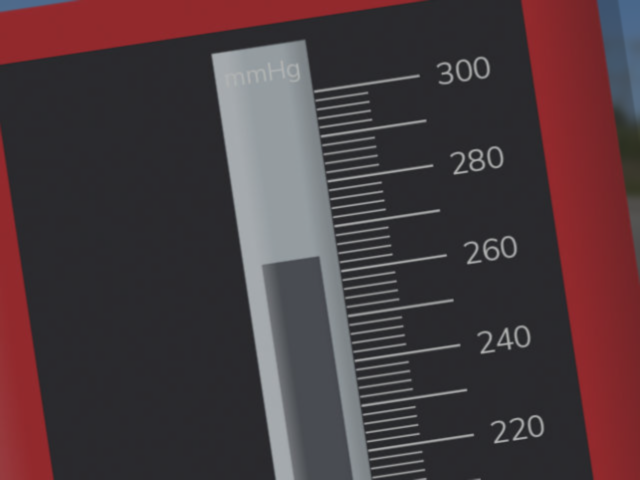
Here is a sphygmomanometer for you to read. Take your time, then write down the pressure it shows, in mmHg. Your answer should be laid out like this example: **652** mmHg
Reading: **264** mmHg
